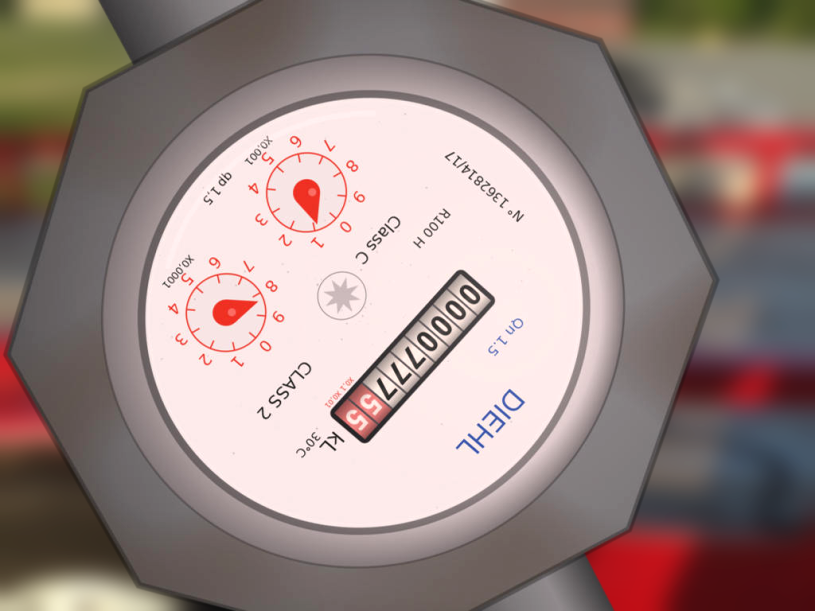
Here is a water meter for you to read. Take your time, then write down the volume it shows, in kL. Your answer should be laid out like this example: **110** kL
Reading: **777.5508** kL
